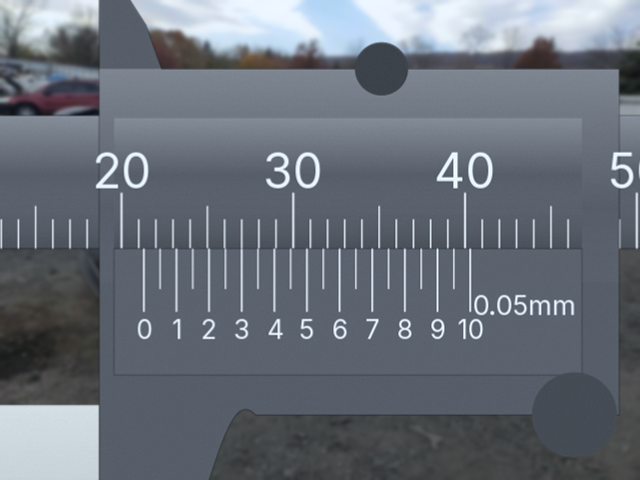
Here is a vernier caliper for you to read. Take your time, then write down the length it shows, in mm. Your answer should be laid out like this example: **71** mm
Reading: **21.3** mm
